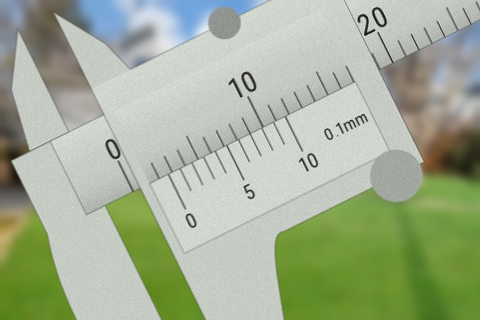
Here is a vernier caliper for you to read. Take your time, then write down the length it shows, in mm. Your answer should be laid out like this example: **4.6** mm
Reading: **2.7** mm
